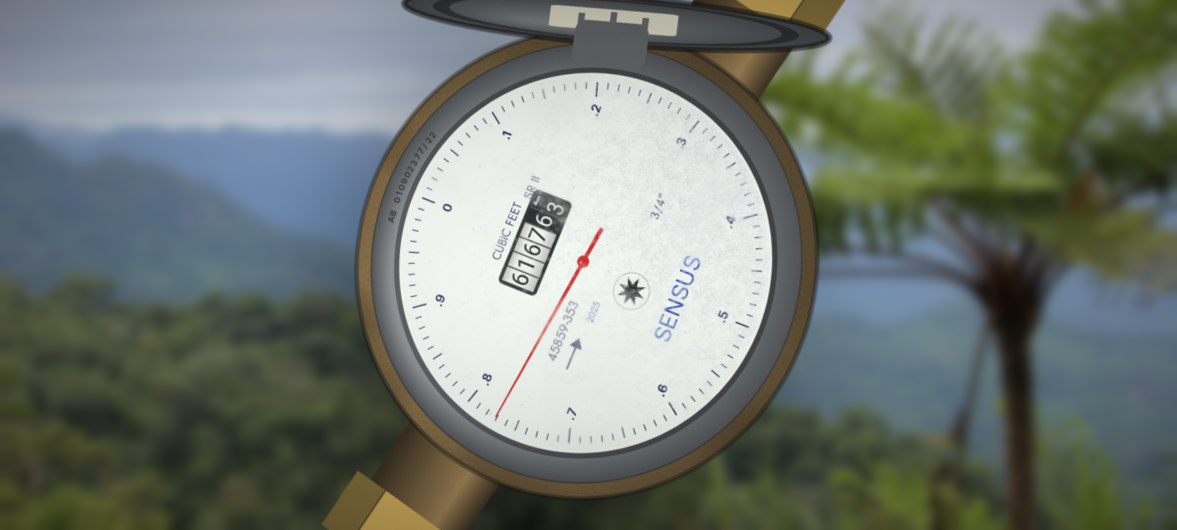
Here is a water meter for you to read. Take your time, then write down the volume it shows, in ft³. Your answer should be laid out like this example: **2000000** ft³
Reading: **616762.77** ft³
